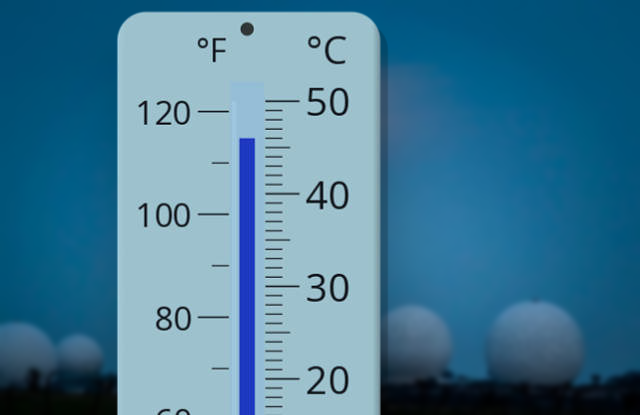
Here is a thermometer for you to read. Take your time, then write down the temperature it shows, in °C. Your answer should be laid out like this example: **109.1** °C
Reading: **46** °C
